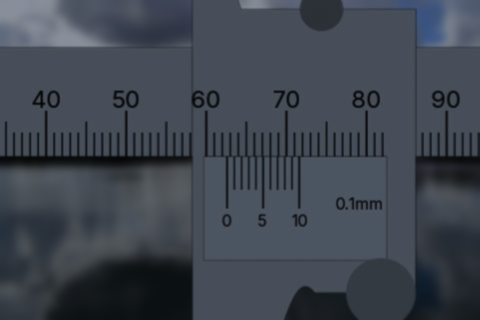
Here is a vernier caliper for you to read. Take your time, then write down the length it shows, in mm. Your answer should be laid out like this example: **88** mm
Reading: **62.6** mm
